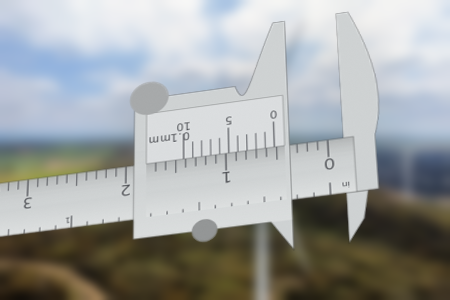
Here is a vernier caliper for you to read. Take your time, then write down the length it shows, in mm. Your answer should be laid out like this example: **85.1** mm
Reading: **5.2** mm
